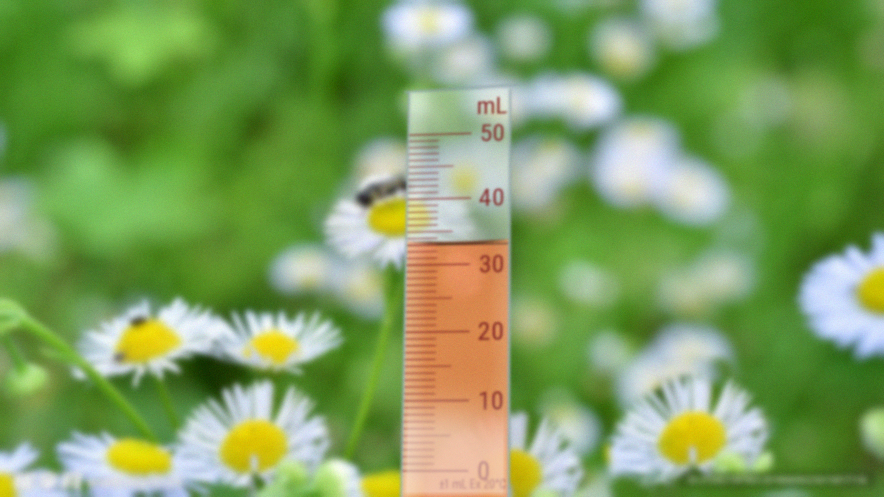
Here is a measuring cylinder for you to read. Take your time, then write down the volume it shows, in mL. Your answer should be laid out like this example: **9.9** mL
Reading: **33** mL
